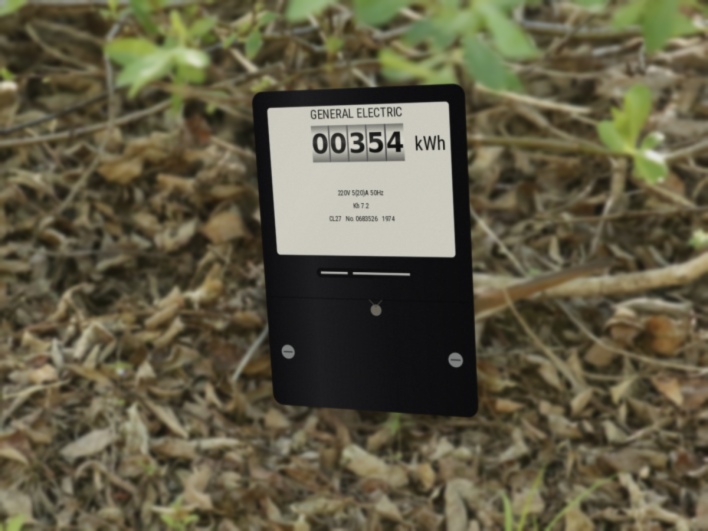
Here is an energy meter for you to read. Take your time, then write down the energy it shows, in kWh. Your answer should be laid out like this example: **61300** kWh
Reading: **354** kWh
